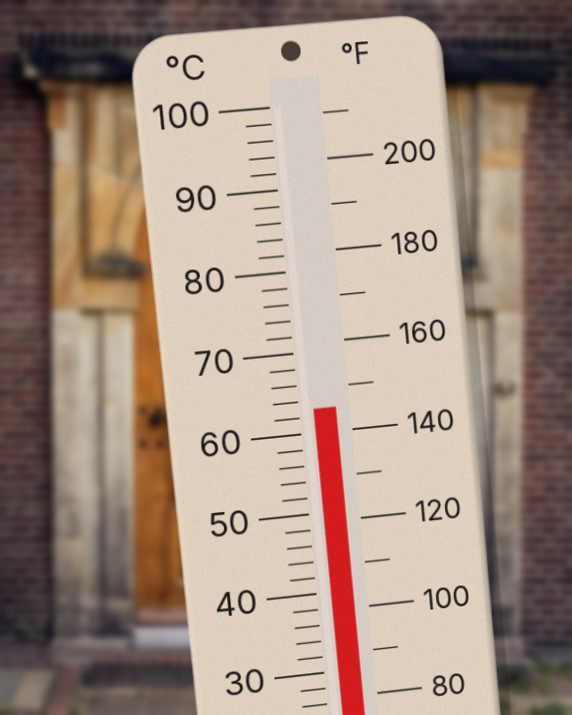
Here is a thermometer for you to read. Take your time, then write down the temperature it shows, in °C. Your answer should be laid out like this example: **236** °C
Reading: **63** °C
